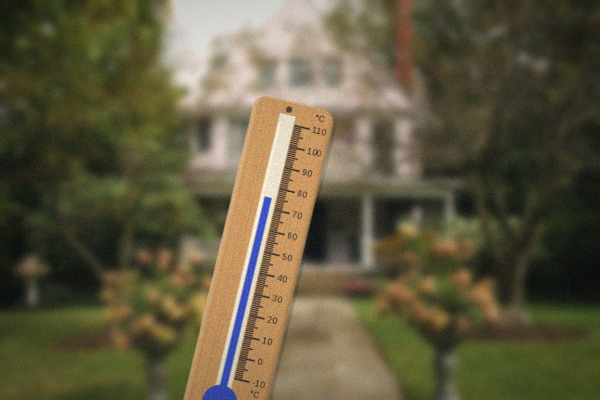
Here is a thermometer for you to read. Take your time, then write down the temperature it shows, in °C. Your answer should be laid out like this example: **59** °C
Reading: **75** °C
